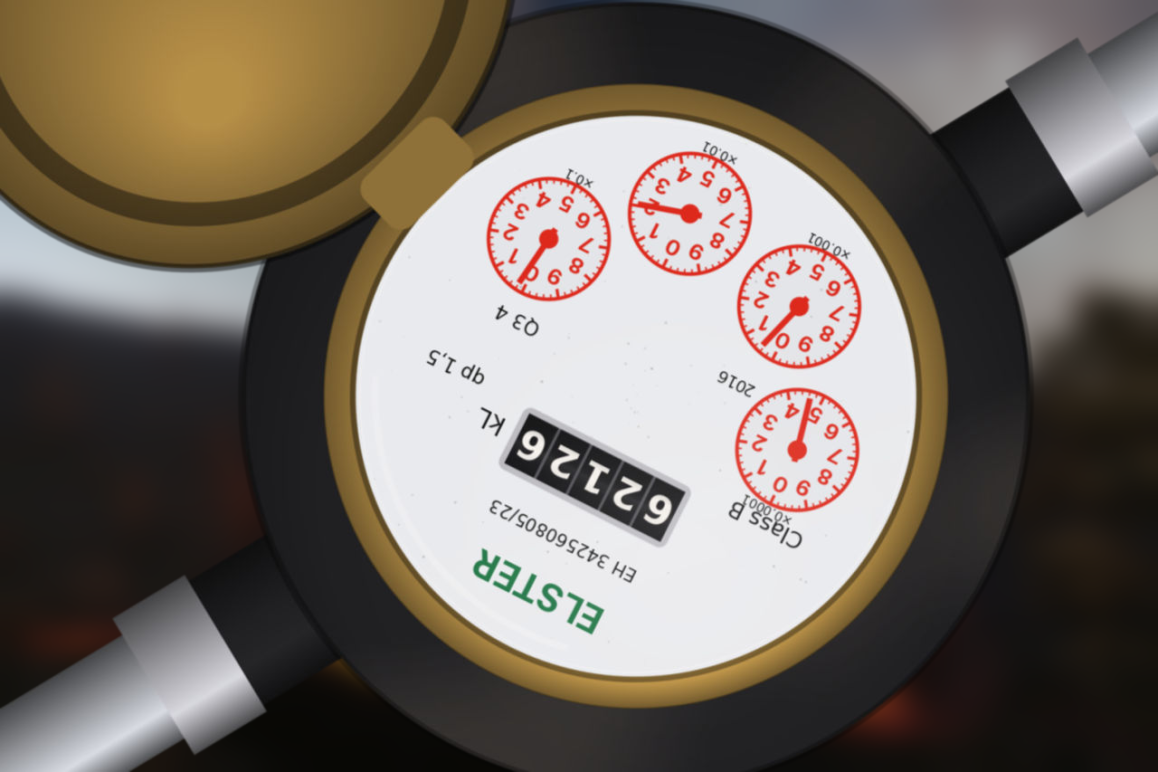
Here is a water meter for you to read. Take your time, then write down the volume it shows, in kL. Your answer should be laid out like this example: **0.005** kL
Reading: **62126.0204** kL
